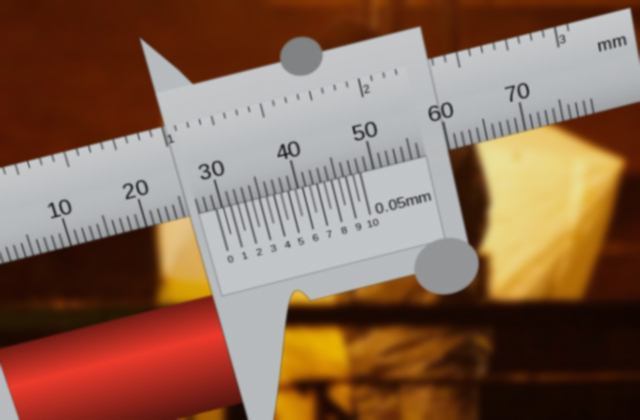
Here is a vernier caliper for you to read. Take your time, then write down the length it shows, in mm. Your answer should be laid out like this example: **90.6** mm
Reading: **29.2** mm
